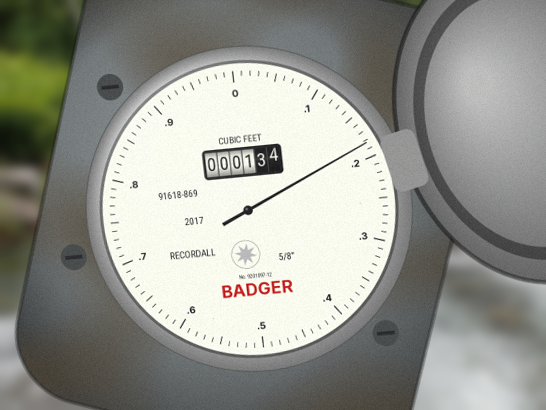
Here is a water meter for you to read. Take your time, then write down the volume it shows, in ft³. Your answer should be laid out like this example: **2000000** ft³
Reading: **134.18** ft³
